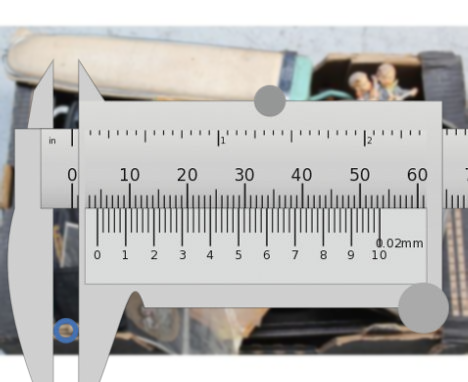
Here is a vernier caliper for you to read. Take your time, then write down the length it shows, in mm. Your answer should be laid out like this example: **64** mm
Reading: **4.4** mm
